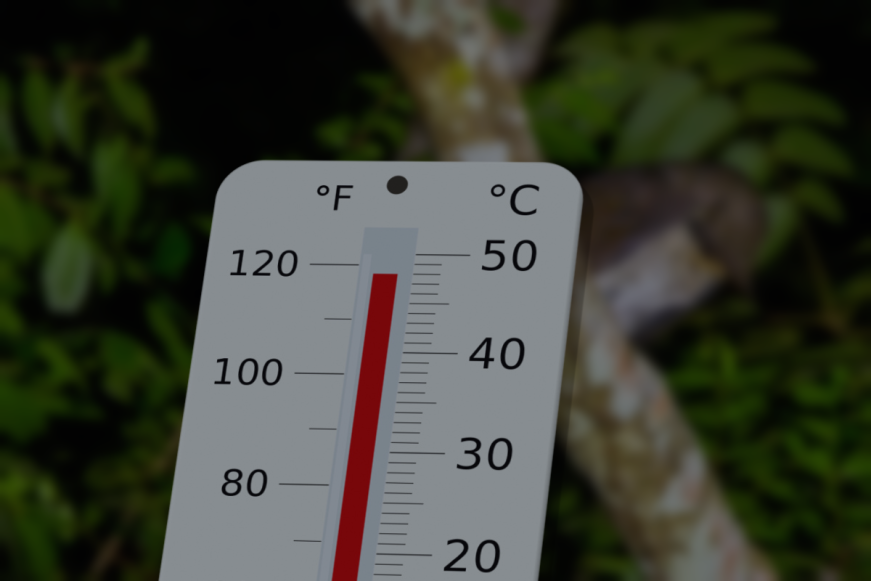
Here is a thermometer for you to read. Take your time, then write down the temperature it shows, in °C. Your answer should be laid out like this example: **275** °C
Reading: **48** °C
